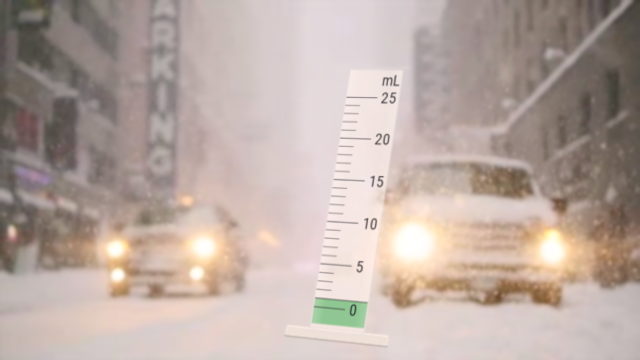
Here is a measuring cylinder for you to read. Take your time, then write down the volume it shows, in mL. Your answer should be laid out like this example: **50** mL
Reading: **1** mL
